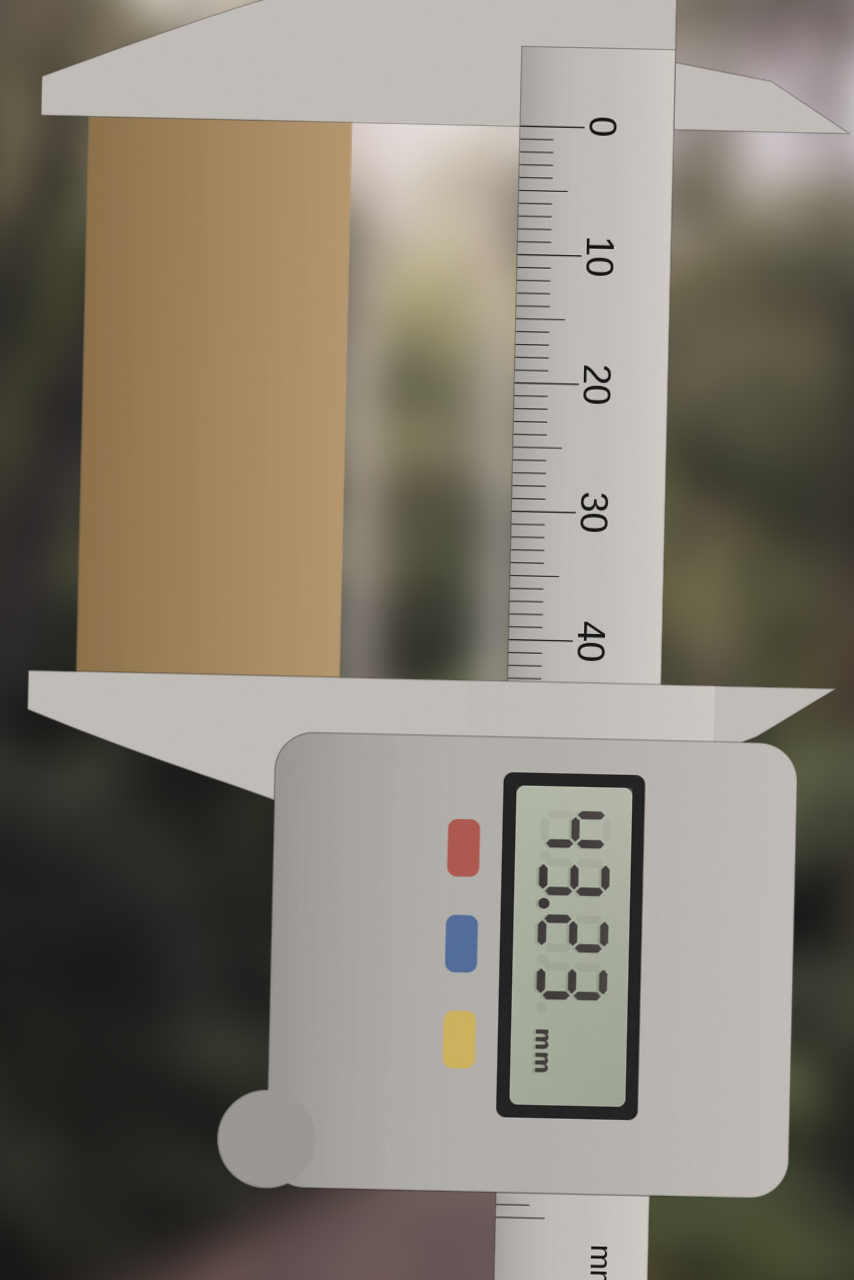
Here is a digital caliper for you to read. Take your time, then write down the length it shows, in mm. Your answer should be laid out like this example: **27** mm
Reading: **43.23** mm
